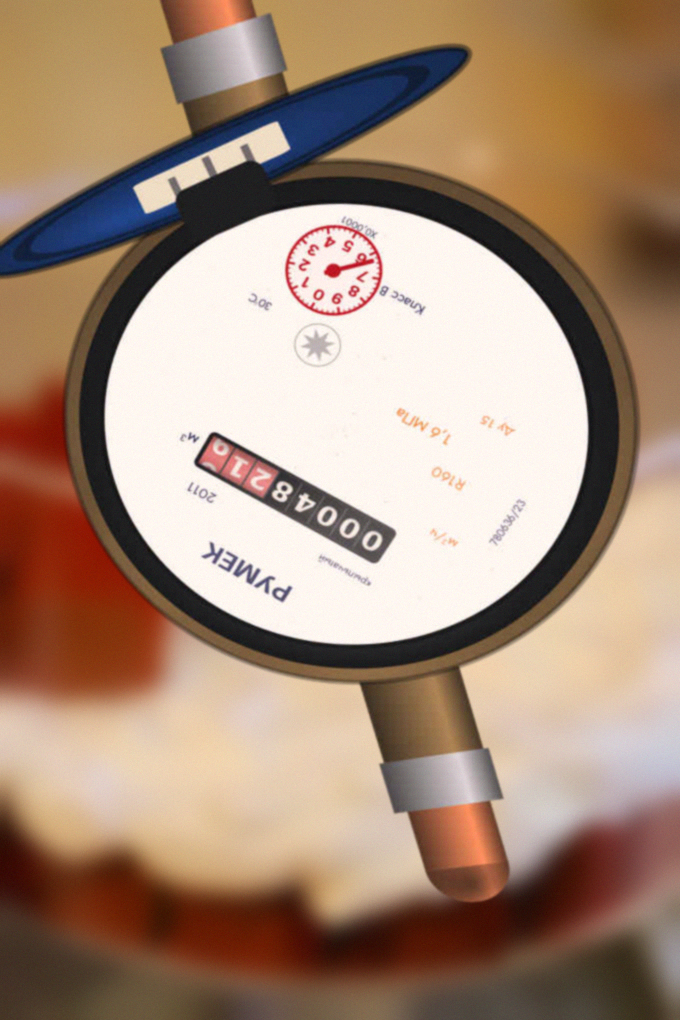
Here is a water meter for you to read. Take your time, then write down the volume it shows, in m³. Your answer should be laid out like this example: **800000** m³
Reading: **48.2186** m³
